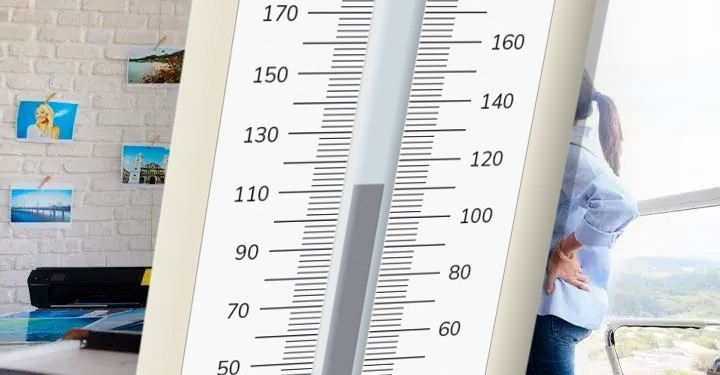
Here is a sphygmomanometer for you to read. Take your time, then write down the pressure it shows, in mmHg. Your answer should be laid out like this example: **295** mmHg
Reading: **112** mmHg
